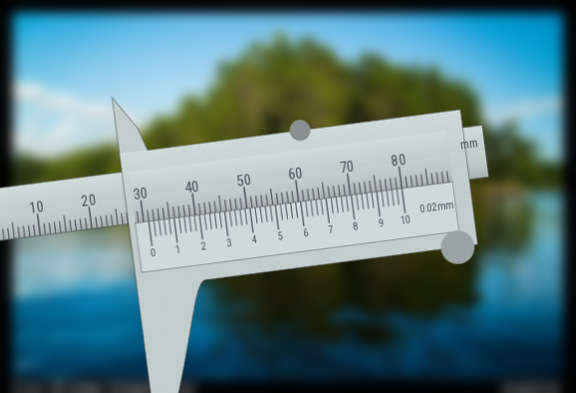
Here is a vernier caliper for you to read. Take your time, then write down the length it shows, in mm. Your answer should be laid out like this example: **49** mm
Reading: **31.0** mm
